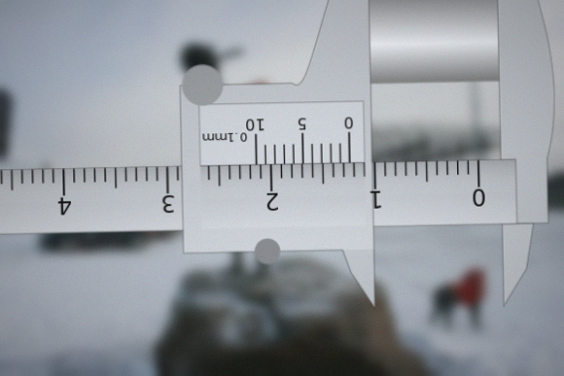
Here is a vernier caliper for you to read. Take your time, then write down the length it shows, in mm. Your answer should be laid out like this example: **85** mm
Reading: **12.4** mm
